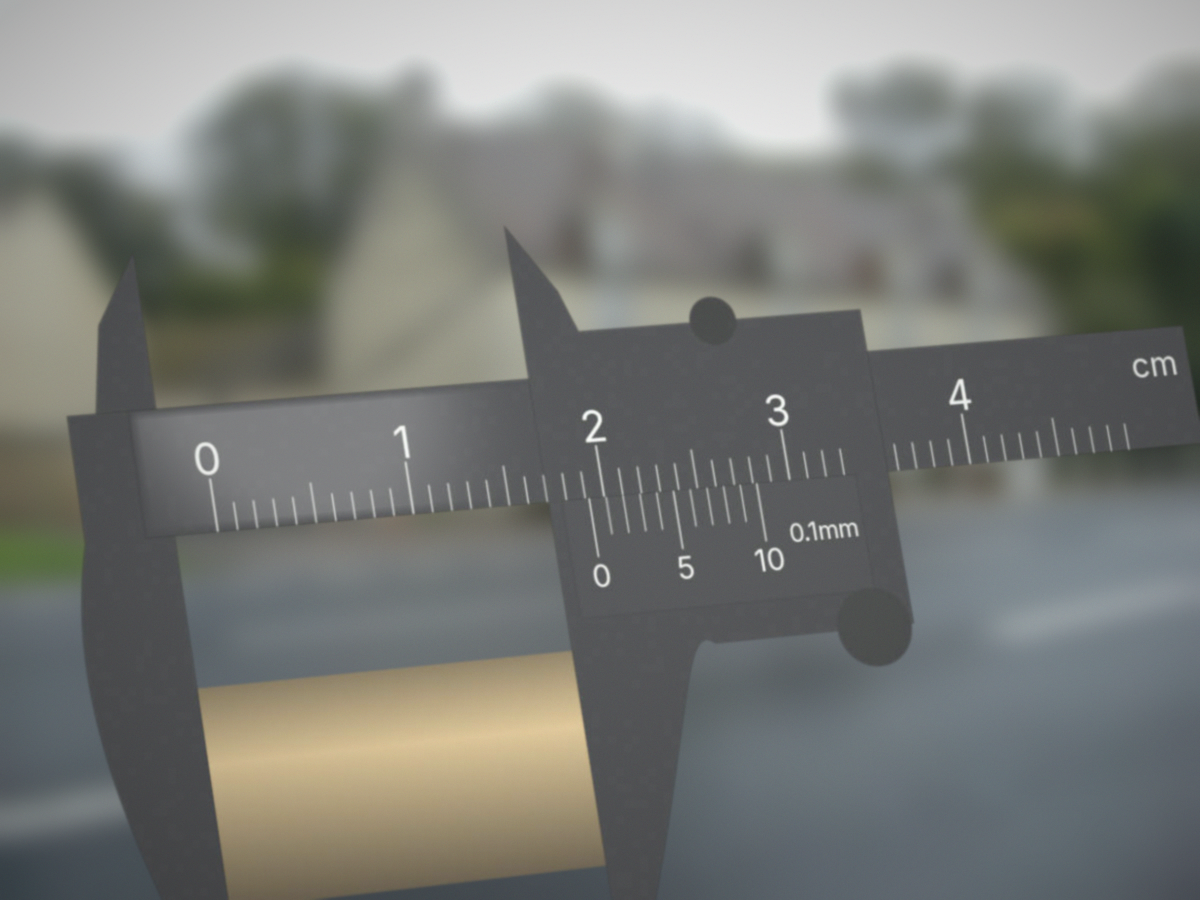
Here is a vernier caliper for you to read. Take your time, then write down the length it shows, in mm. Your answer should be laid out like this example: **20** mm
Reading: **19.2** mm
